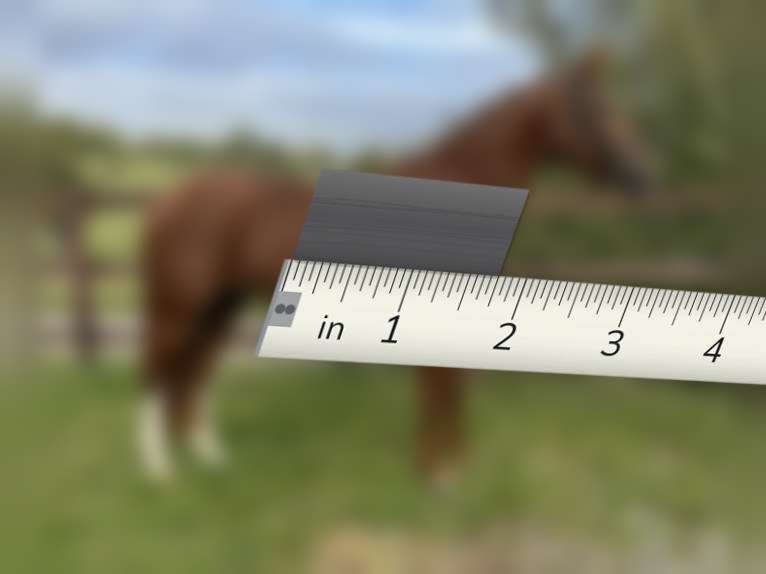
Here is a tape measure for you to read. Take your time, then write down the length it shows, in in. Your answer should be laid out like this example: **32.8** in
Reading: **1.75** in
